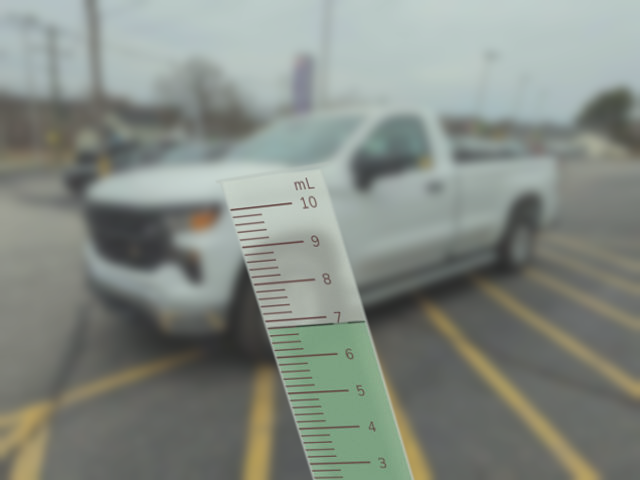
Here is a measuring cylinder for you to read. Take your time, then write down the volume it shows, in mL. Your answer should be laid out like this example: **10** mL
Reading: **6.8** mL
